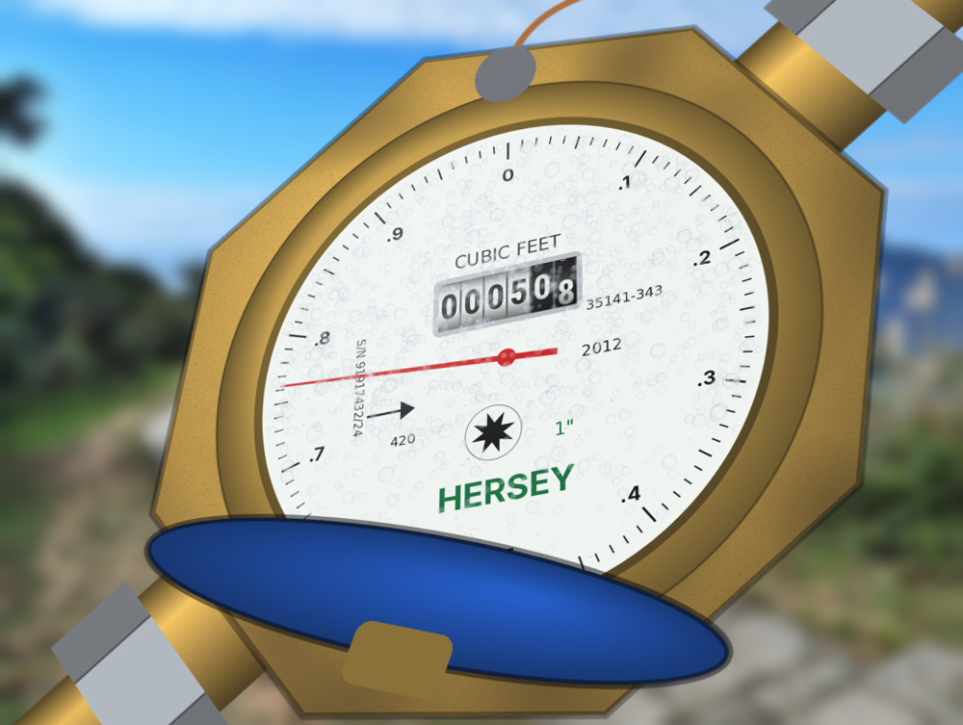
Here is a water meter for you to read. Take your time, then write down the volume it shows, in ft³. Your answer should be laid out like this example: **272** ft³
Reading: **507.76** ft³
